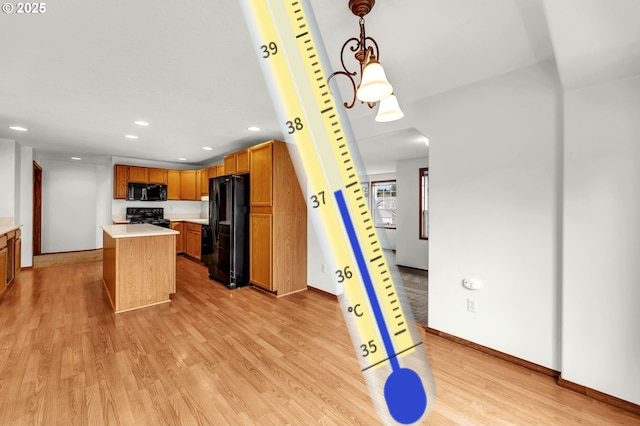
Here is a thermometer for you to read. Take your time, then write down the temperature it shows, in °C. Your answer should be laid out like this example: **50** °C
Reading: **37** °C
